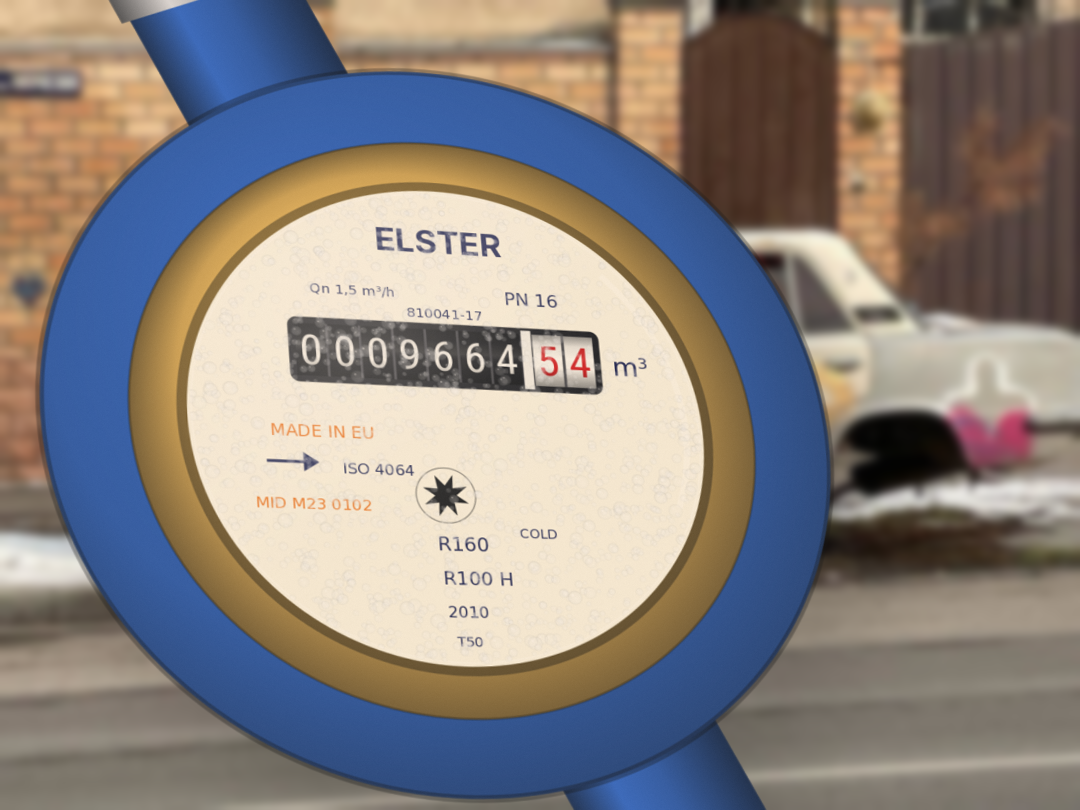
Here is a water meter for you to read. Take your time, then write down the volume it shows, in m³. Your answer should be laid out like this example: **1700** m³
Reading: **9664.54** m³
